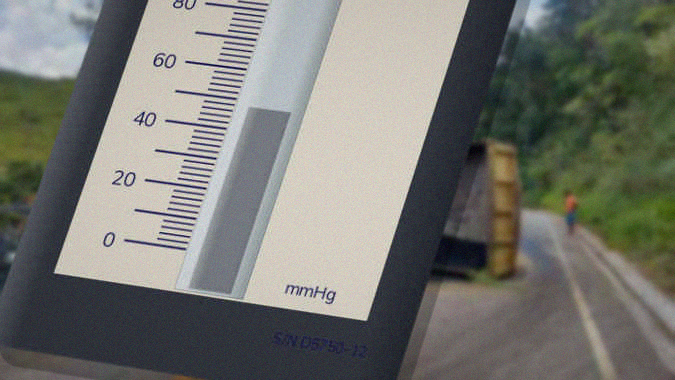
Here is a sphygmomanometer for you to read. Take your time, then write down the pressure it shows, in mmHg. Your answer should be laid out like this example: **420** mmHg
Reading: **48** mmHg
